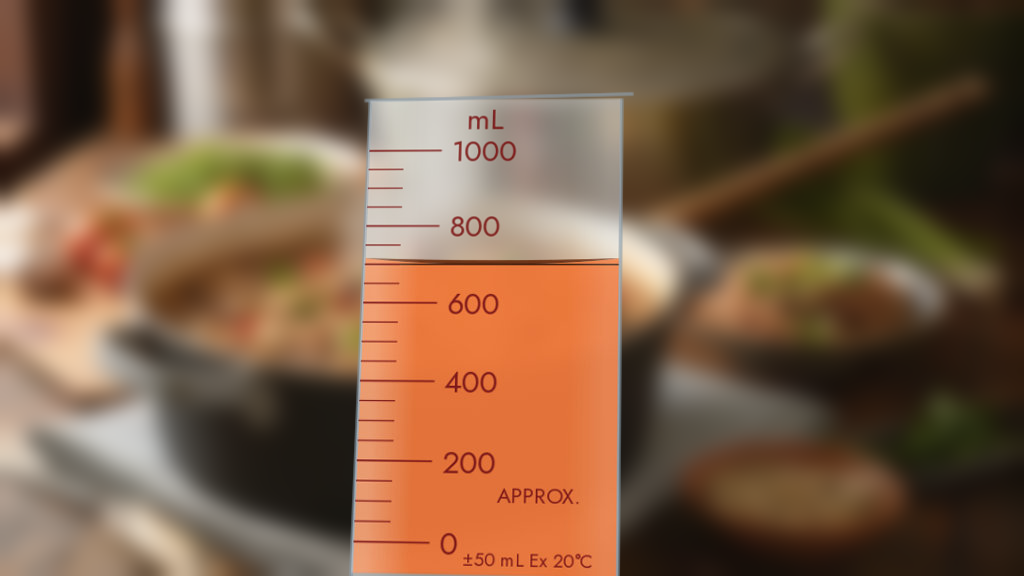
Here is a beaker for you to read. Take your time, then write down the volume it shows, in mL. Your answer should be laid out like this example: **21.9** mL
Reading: **700** mL
